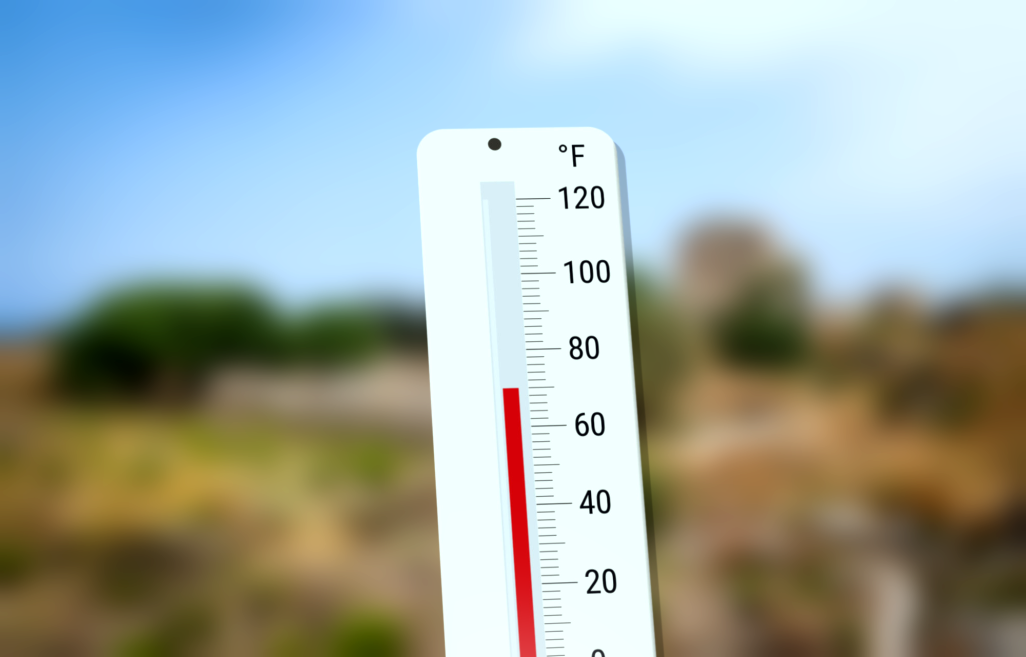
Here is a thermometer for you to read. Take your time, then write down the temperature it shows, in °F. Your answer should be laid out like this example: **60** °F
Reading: **70** °F
